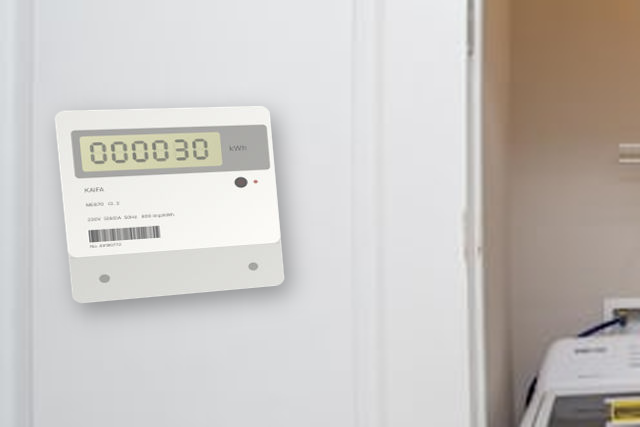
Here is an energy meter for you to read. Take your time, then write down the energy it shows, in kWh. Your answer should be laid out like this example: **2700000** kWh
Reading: **30** kWh
